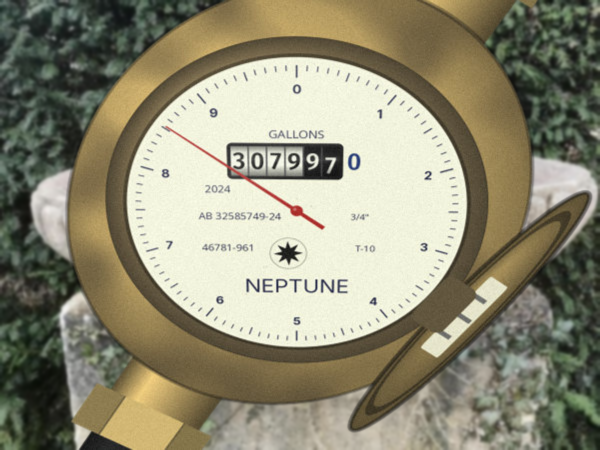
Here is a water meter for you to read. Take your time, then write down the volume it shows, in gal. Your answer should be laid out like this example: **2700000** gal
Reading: **3079968.5** gal
